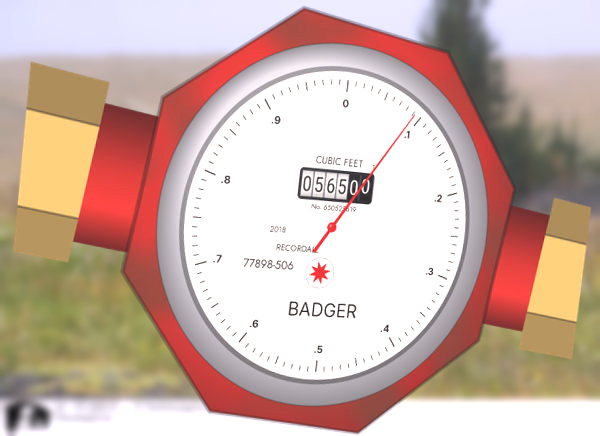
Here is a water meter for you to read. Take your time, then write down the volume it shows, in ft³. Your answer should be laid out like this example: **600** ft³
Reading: **56500.09** ft³
